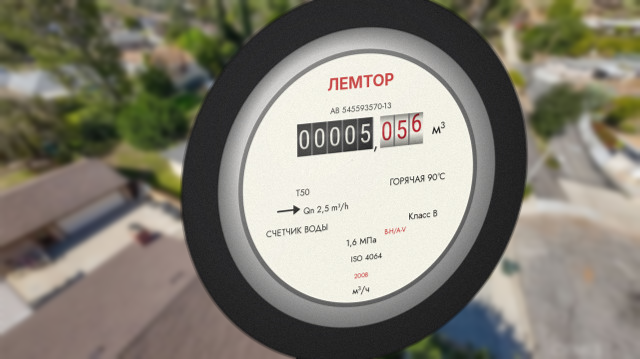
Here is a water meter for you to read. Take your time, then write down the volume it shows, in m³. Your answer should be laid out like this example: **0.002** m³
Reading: **5.056** m³
